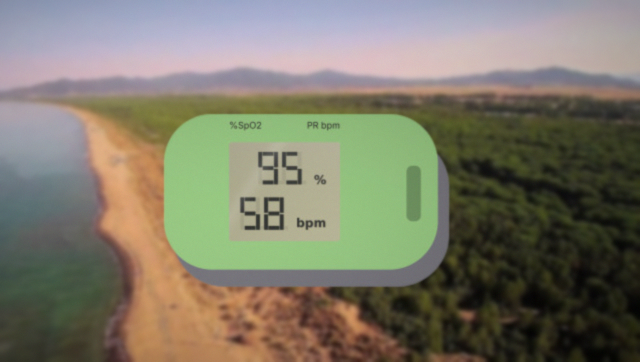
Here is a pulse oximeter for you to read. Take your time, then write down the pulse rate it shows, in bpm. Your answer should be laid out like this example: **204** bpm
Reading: **58** bpm
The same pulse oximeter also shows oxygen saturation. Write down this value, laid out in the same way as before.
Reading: **95** %
